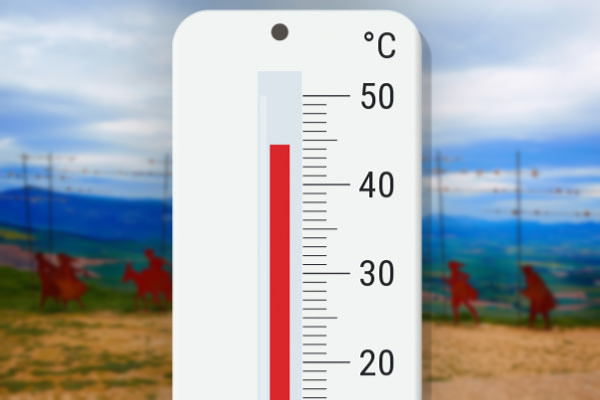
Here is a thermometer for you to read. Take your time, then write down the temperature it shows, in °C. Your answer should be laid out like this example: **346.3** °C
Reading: **44.5** °C
